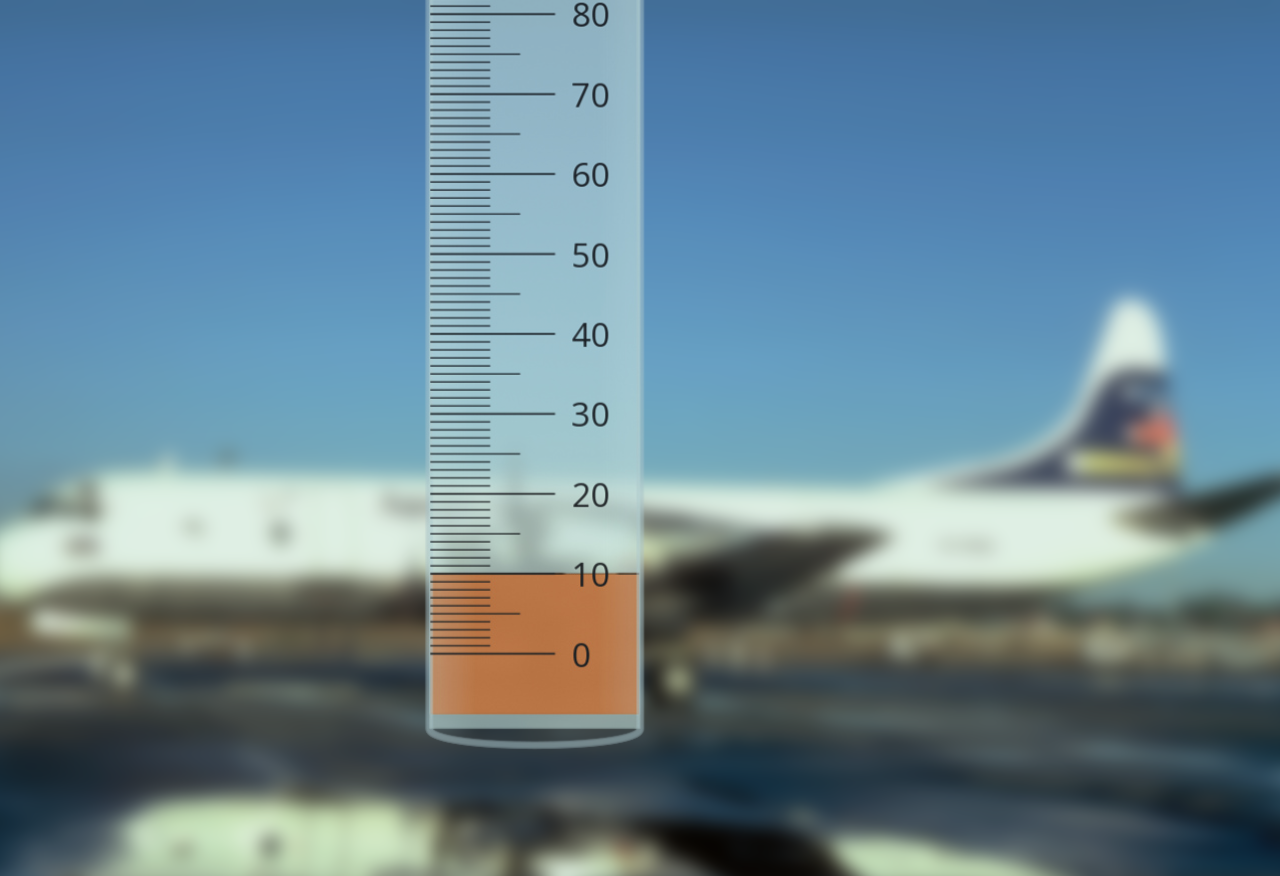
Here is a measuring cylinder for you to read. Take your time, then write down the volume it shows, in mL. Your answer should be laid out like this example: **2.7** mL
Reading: **10** mL
